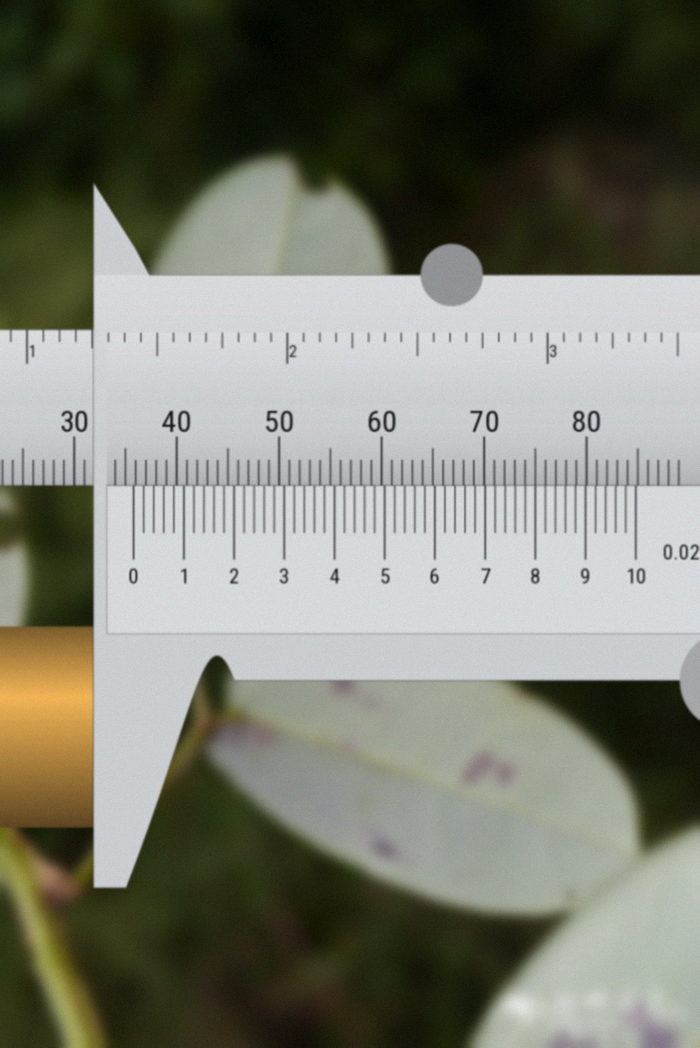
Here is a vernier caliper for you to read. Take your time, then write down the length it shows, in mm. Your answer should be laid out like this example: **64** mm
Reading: **35.8** mm
